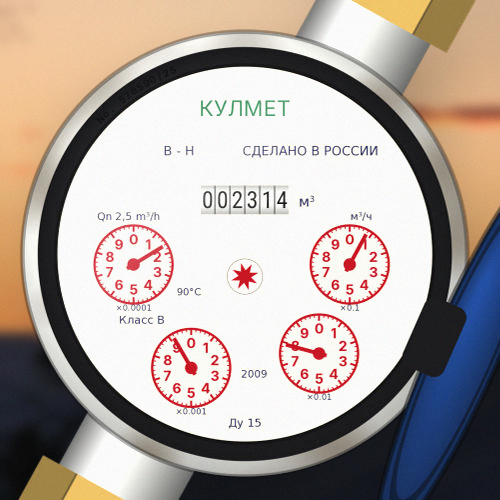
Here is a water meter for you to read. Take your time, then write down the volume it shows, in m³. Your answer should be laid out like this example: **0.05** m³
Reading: **2314.0791** m³
